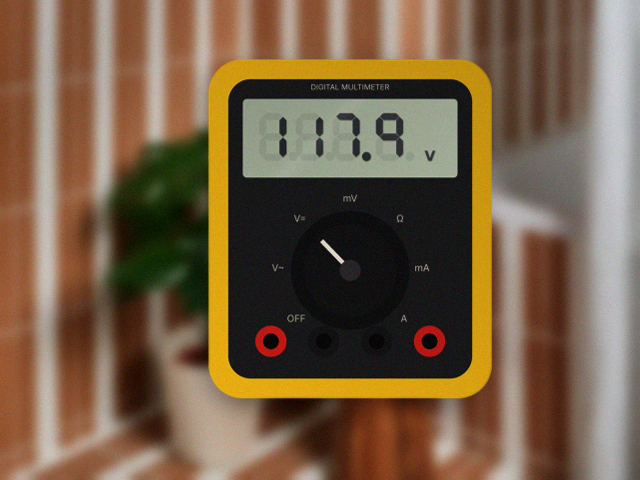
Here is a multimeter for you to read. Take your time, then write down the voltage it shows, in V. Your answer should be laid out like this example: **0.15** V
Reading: **117.9** V
